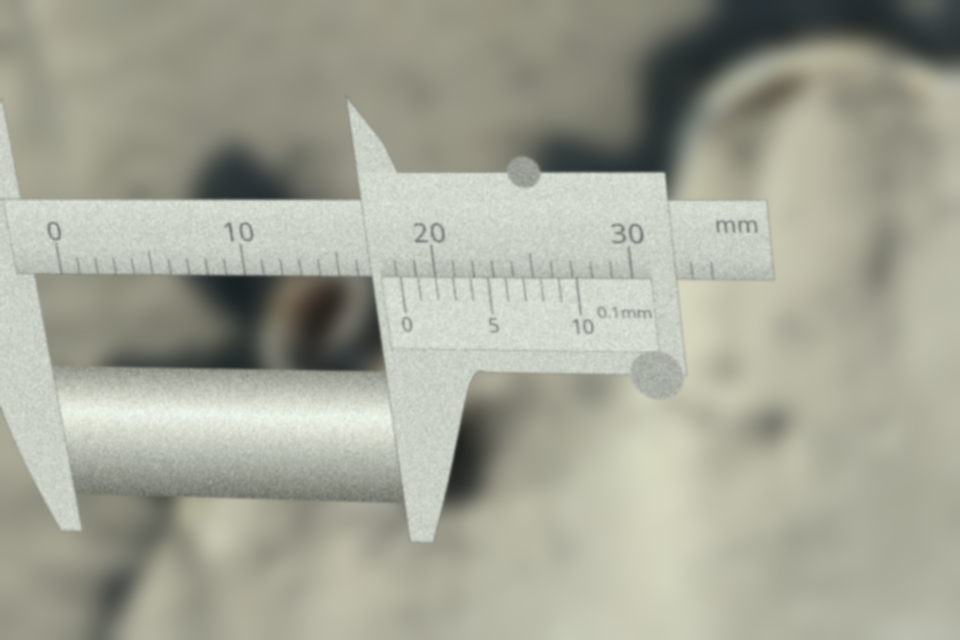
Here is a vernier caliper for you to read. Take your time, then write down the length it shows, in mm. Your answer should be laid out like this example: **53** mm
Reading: **18.2** mm
